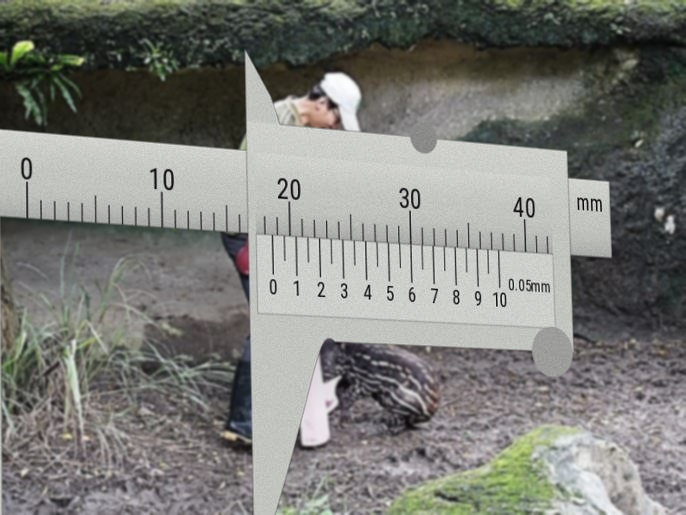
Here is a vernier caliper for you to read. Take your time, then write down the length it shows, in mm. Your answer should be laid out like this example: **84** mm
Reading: **18.6** mm
